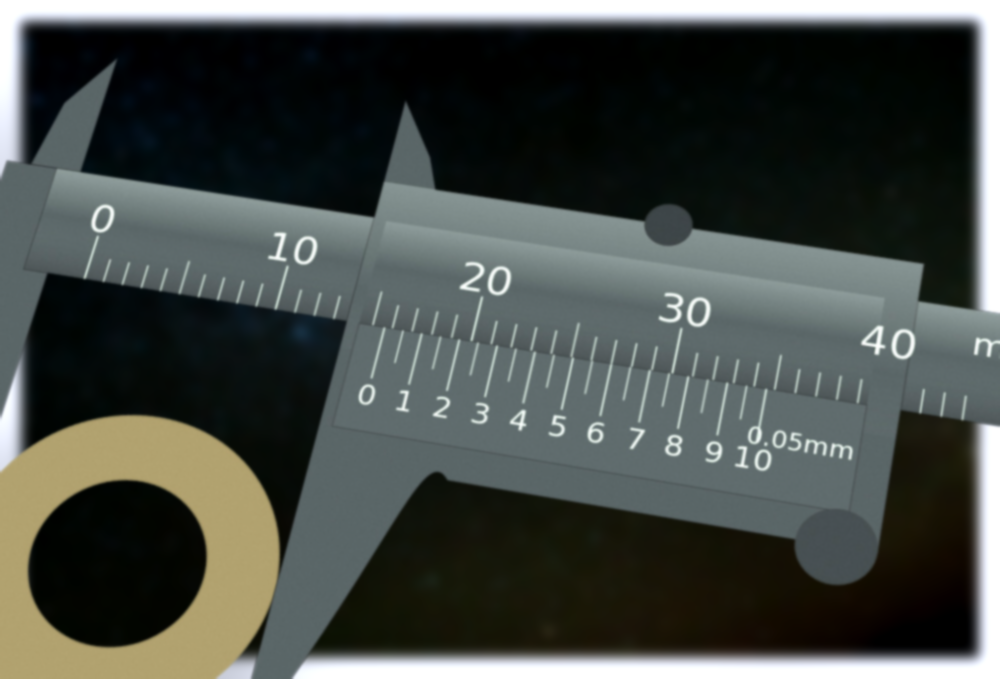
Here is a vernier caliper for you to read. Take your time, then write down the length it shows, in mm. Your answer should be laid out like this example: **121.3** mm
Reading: **15.6** mm
